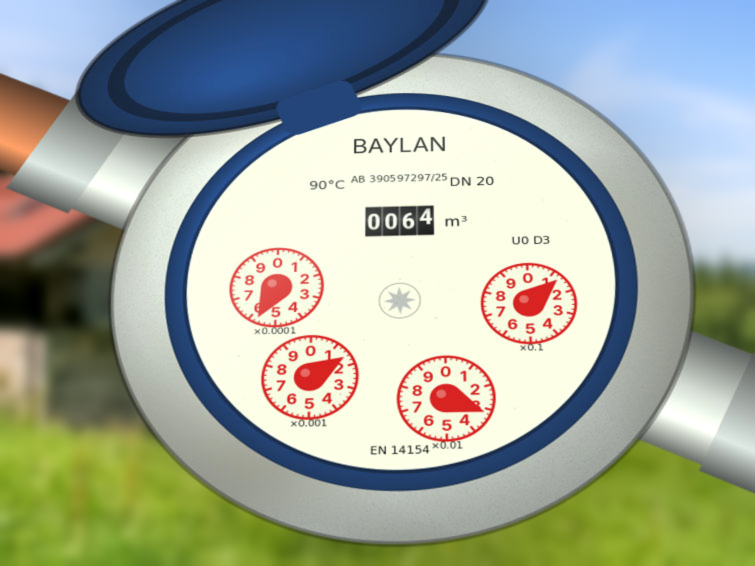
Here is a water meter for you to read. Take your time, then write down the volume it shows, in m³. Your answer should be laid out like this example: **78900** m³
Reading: **64.1315** m³
